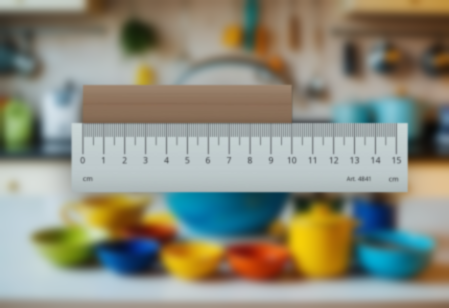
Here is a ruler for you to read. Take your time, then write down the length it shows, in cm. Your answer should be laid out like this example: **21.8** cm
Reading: **10** cm
